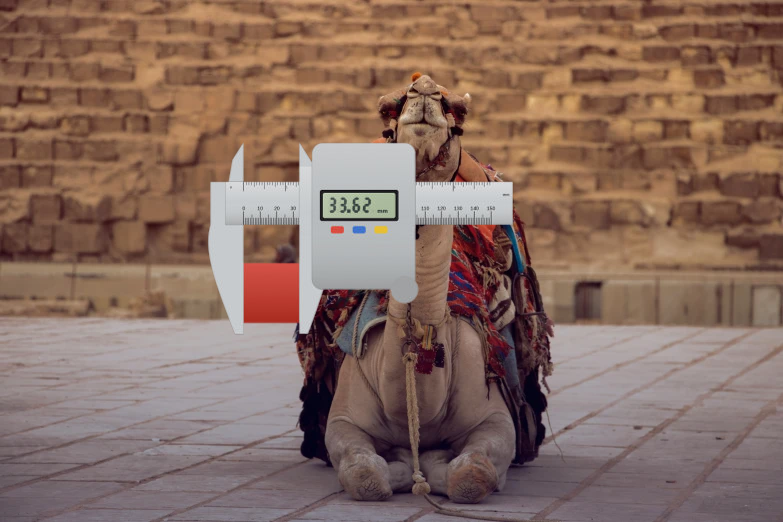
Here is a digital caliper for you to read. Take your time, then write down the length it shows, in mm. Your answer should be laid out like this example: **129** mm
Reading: **33.62** mm
